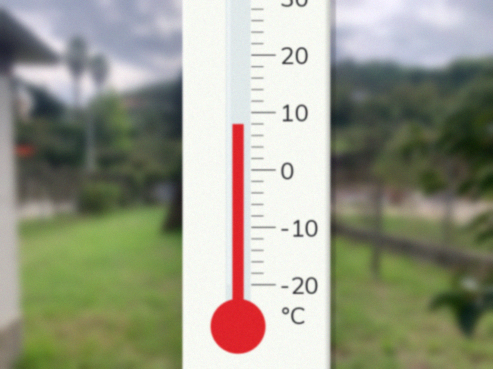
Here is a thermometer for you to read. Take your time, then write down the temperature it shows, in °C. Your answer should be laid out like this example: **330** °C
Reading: **8** °C
